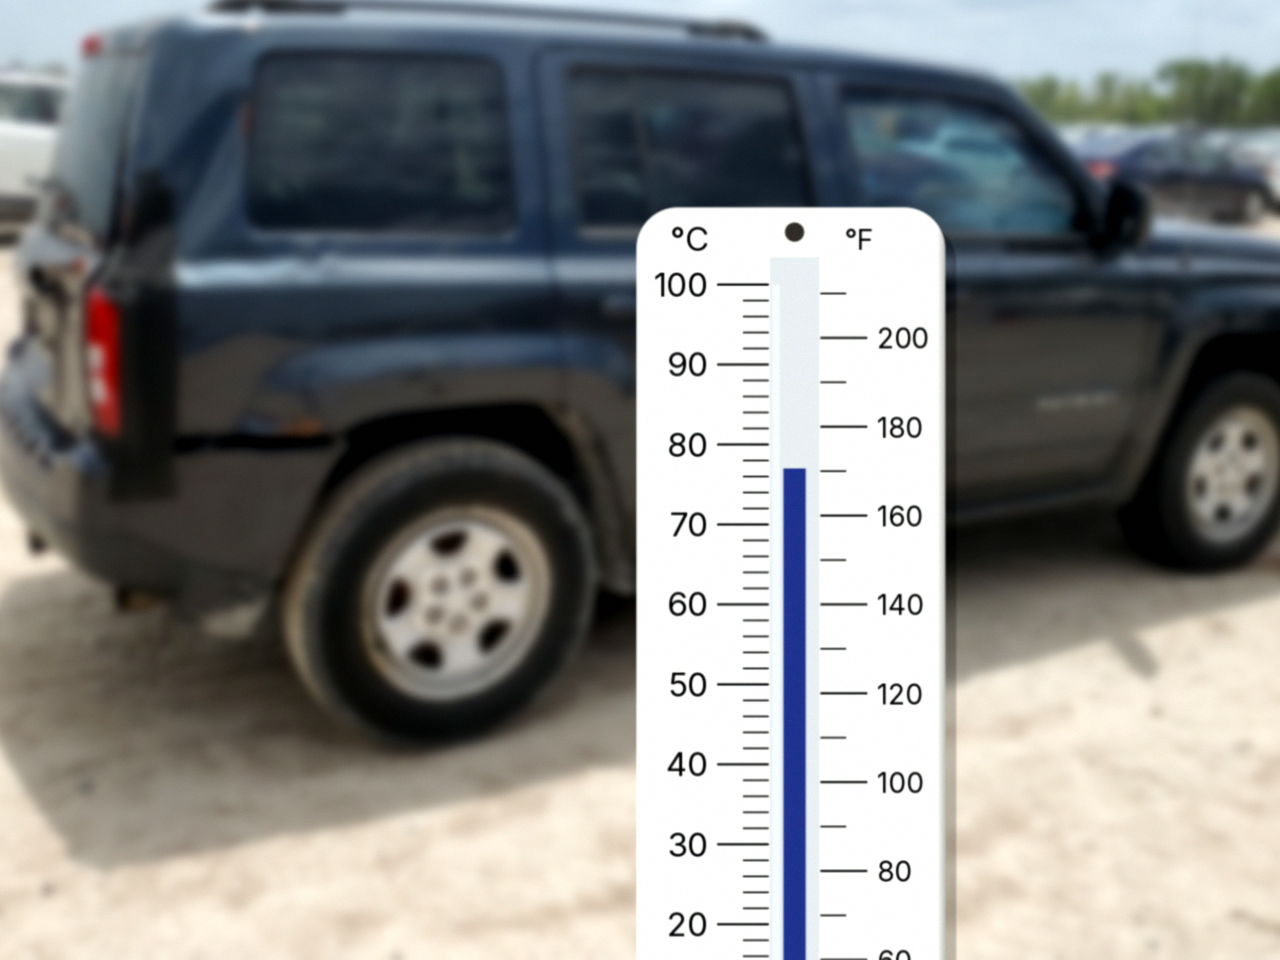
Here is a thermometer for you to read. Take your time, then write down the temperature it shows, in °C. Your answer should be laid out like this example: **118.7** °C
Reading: **77** °C
